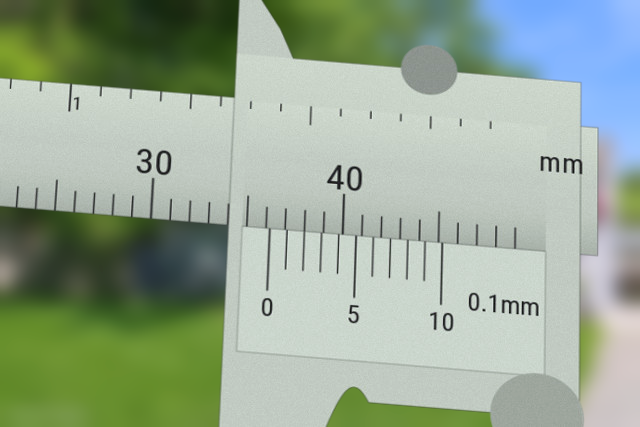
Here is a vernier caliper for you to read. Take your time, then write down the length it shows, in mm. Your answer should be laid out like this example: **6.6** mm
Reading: **36.2** mm
